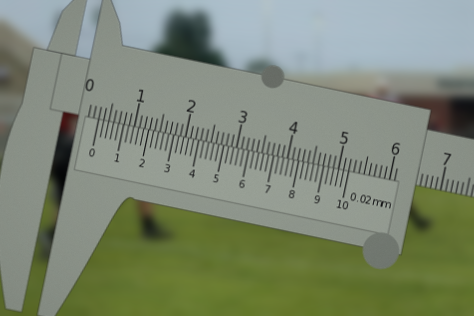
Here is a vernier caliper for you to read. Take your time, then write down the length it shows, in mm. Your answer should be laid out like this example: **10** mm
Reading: **3.0** mm
